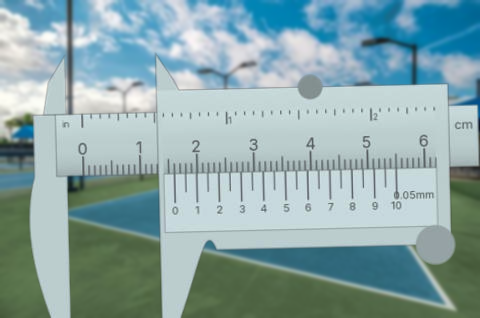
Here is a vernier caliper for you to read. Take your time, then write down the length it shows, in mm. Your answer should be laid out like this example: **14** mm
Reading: **16.0** mm
